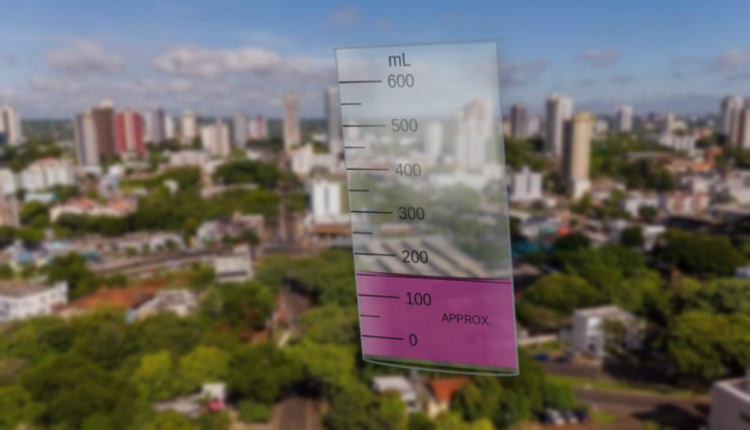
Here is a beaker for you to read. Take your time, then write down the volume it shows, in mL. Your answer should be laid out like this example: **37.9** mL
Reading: **150** mL
